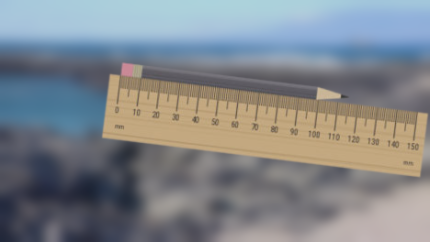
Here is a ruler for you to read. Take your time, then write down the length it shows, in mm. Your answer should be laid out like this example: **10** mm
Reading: **115** mm
